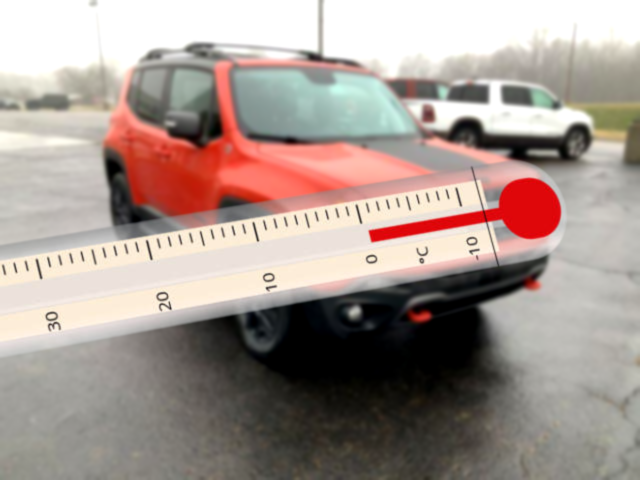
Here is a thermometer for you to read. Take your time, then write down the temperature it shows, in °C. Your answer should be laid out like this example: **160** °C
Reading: **-0.5** °C
